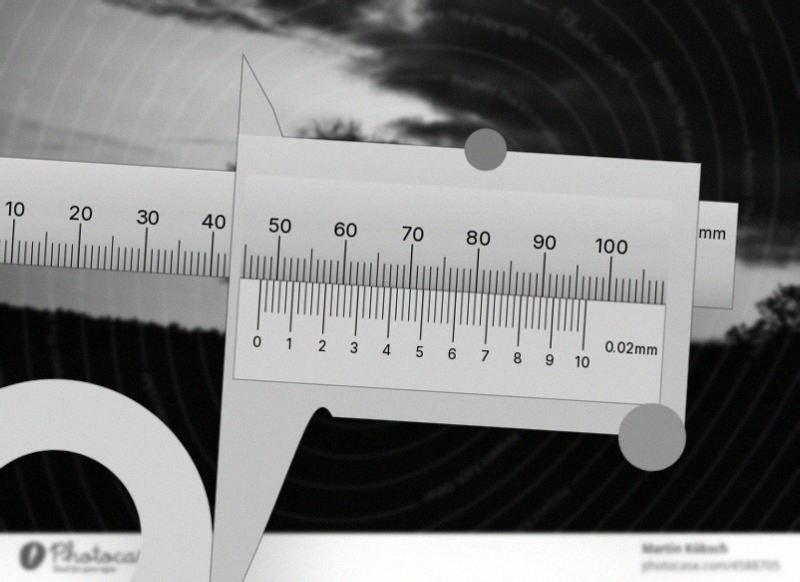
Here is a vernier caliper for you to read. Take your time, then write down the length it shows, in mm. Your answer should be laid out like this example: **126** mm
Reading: **47.6** mm
